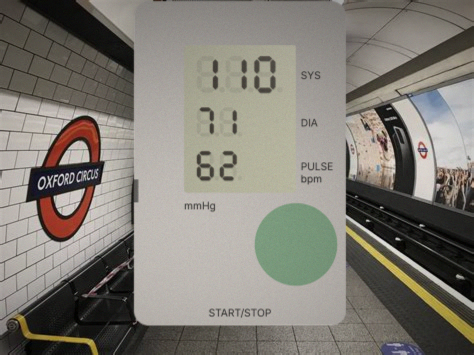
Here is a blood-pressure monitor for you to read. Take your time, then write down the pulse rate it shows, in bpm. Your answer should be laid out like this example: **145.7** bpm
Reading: **62** bpm
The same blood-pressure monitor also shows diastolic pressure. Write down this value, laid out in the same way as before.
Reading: **71** mmHg
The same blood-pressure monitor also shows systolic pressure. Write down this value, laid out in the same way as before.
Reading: **110** mmHg
